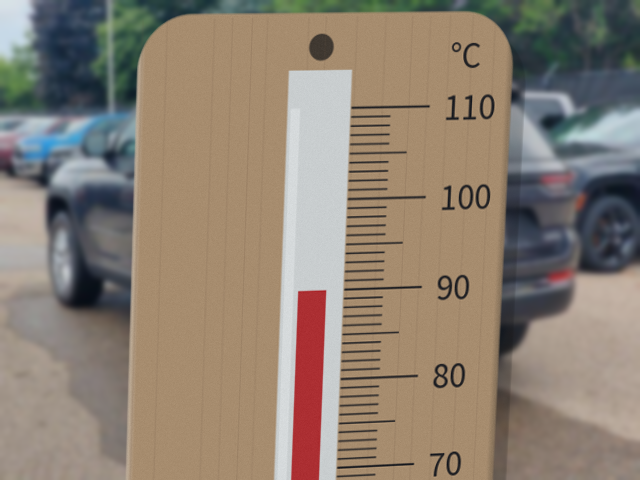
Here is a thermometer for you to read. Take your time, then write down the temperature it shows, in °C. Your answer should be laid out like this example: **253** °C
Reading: **90** °C
